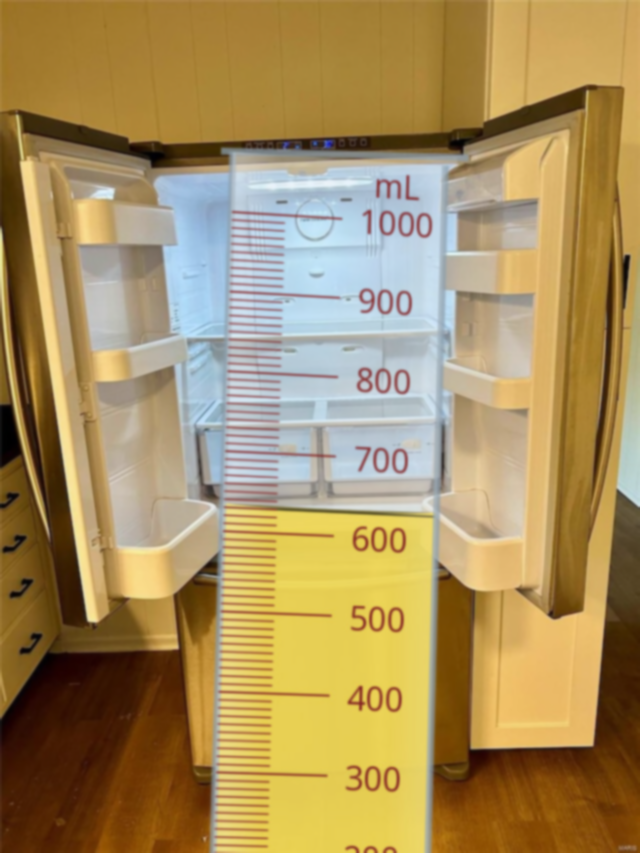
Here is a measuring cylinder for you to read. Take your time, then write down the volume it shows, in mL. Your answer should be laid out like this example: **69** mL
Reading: **630** mL
